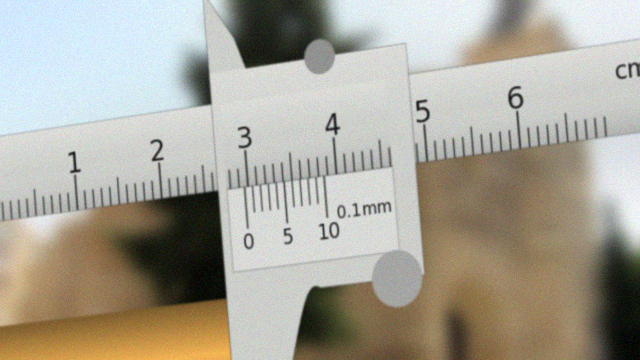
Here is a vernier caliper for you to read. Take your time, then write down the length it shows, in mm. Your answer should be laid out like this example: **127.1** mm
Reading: **29.6** mm
